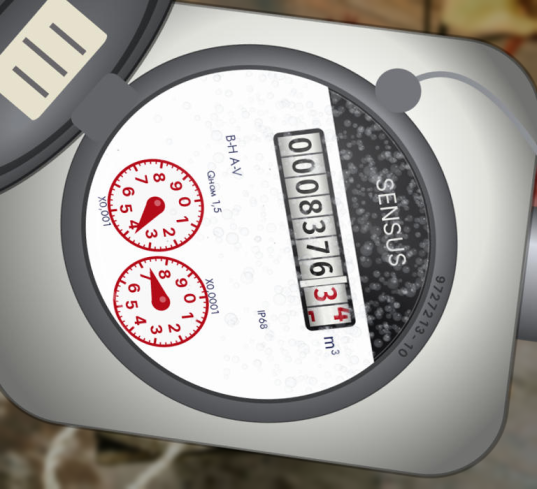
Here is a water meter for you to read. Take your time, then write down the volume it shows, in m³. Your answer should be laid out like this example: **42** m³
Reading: **8376.3437** m³
